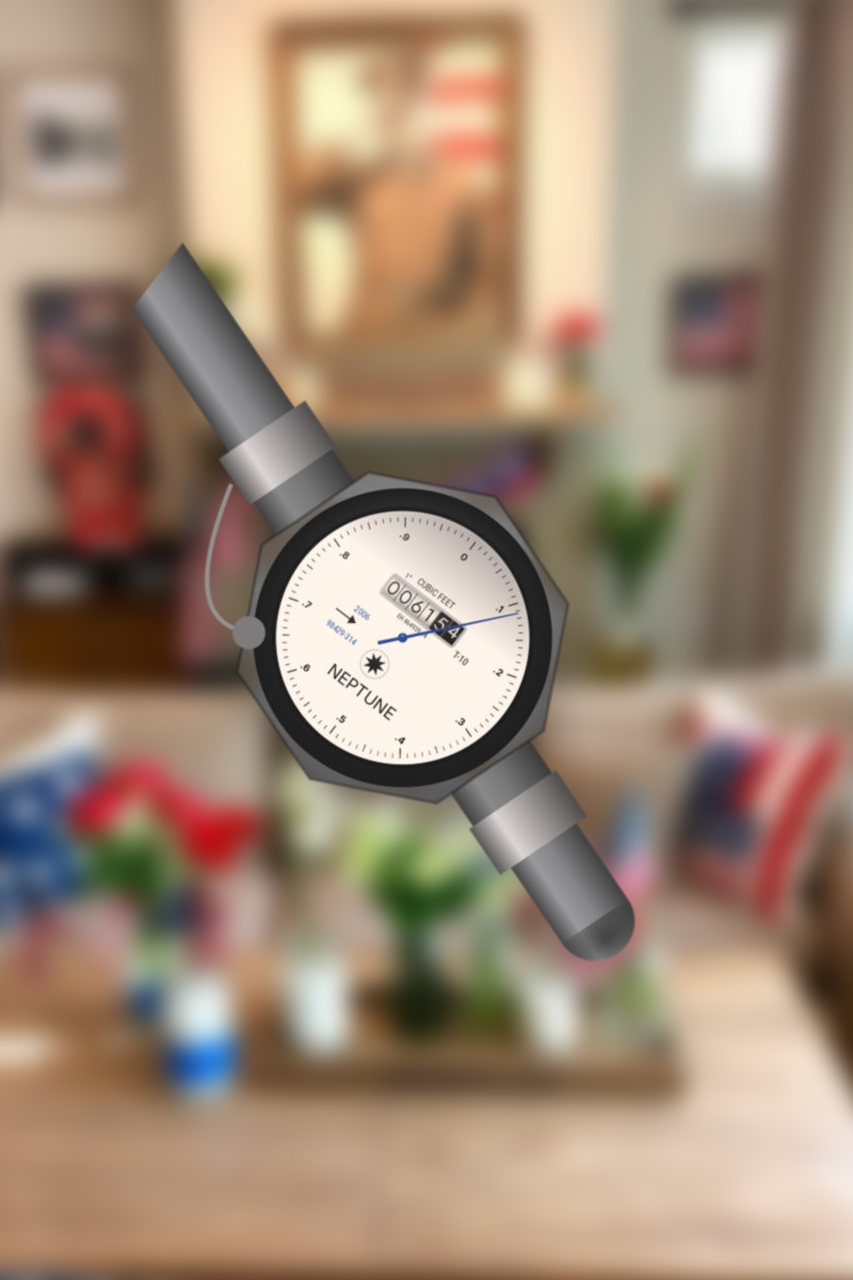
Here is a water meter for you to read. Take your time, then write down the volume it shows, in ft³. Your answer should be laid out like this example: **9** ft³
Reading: **6154.11** ft³
